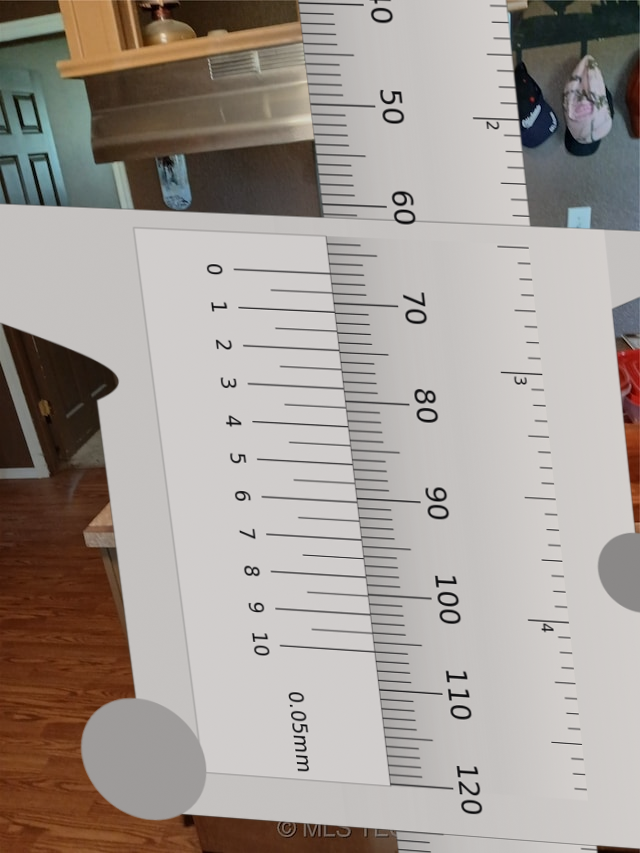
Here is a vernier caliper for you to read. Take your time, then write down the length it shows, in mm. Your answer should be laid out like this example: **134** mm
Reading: **67.0** mm
